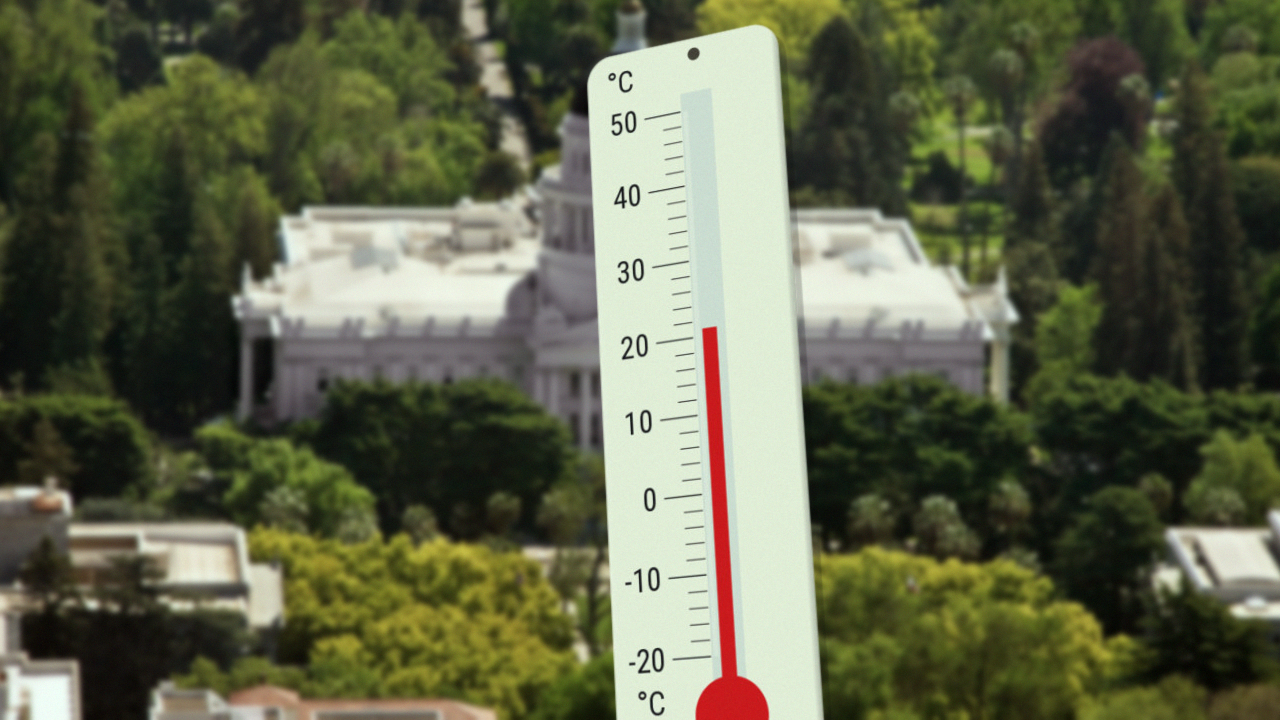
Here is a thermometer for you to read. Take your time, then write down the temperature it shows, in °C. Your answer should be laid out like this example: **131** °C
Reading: **21** °C
